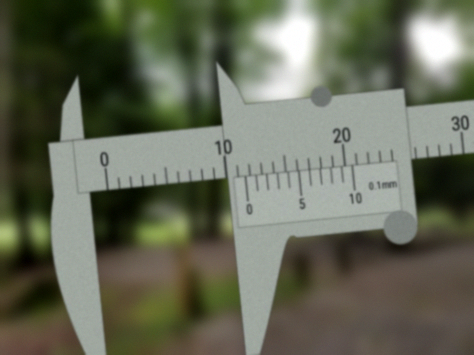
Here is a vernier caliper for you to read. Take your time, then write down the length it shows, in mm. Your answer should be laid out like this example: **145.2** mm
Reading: **11.6** mm
